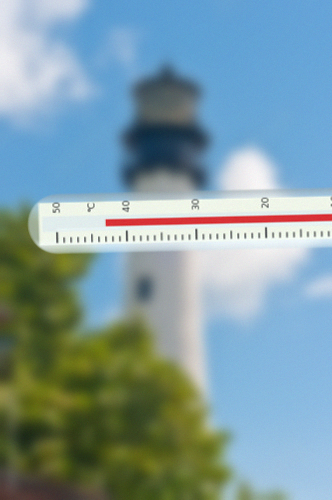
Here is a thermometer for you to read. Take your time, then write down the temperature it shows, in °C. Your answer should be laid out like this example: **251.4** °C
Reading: **43** °C
